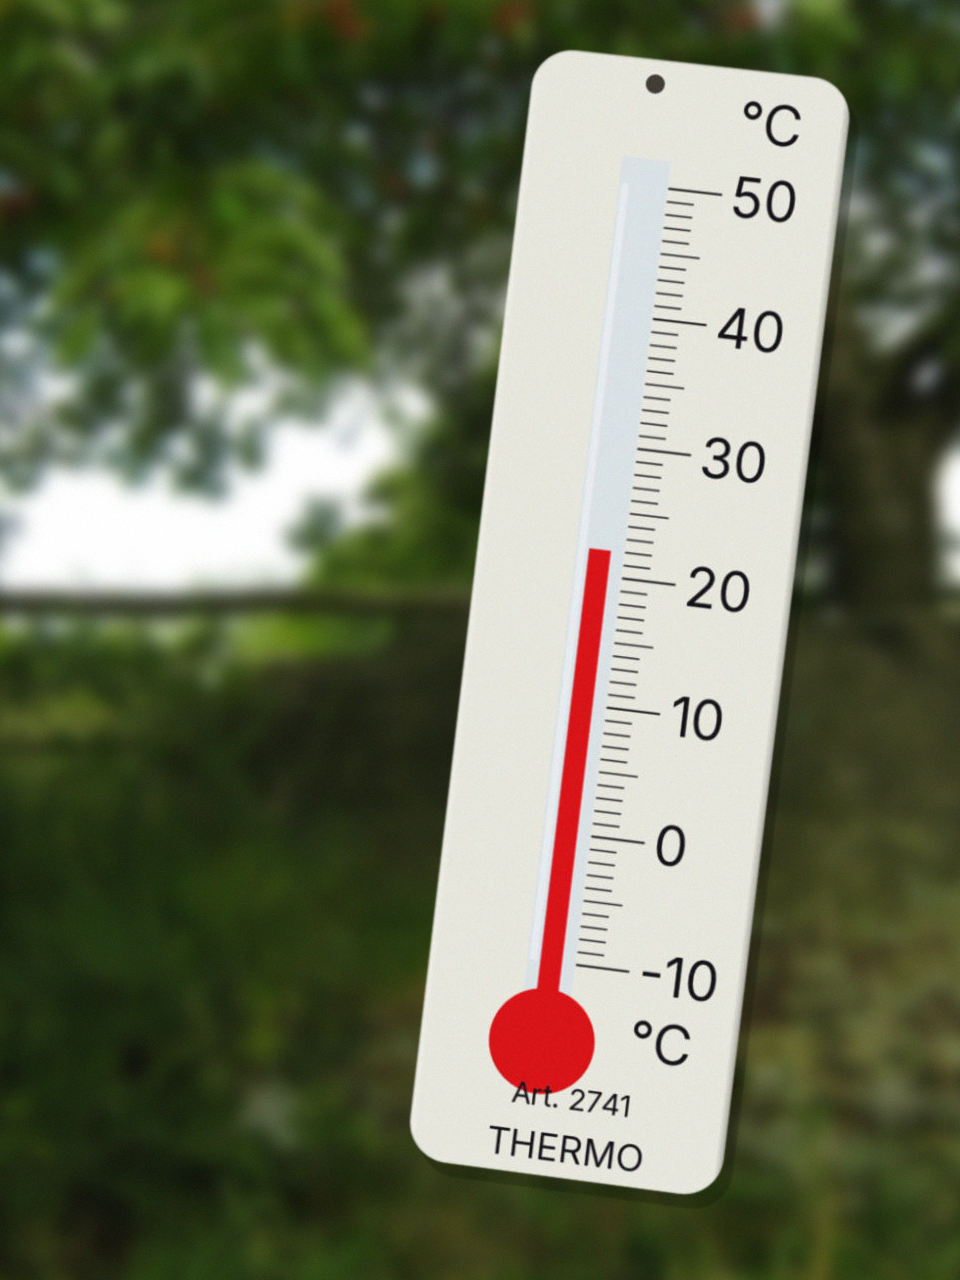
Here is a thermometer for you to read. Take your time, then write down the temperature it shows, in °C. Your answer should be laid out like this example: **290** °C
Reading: **22** °C
